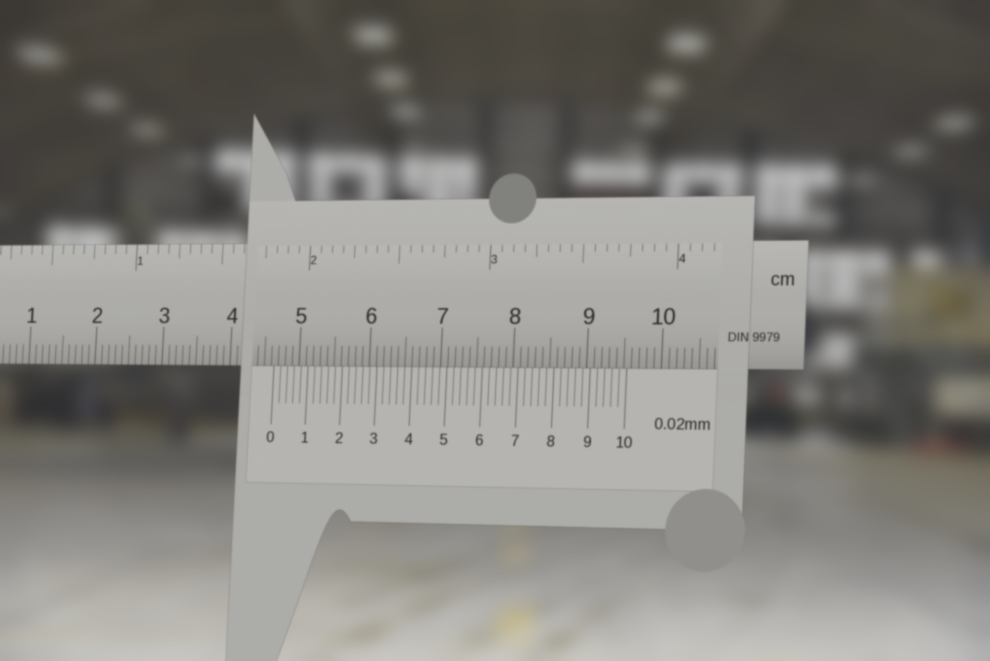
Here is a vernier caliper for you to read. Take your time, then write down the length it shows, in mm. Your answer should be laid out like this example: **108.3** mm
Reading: **46.4** mm
